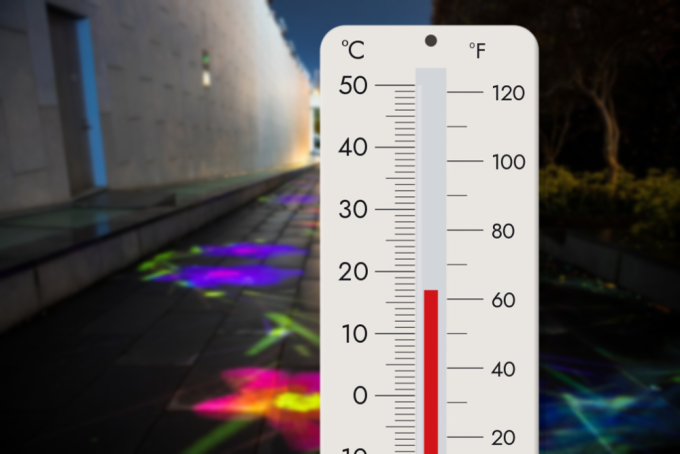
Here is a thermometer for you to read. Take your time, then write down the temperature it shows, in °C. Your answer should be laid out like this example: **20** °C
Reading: **17** °C
